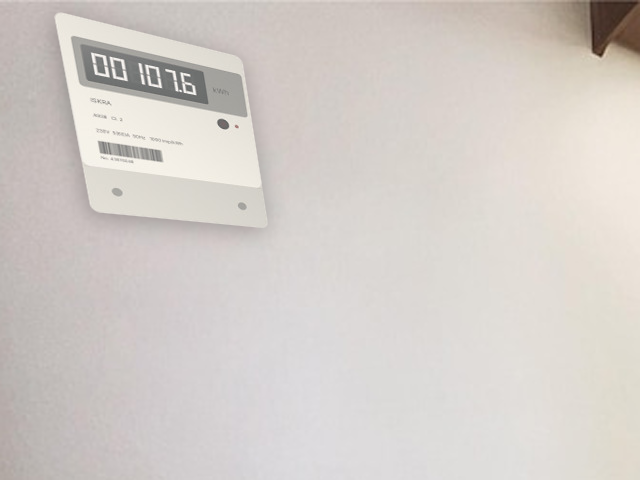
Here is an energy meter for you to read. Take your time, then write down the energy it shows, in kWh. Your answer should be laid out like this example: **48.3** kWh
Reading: **107.6** kWh
